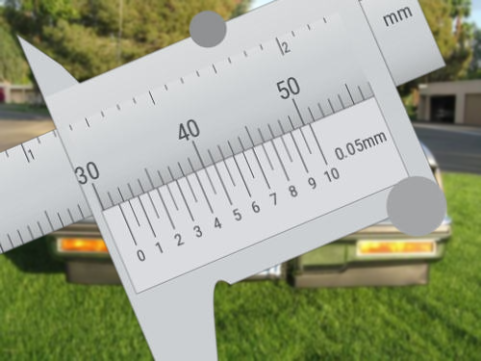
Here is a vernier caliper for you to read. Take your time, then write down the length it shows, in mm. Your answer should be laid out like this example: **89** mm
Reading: **31.5** mm
